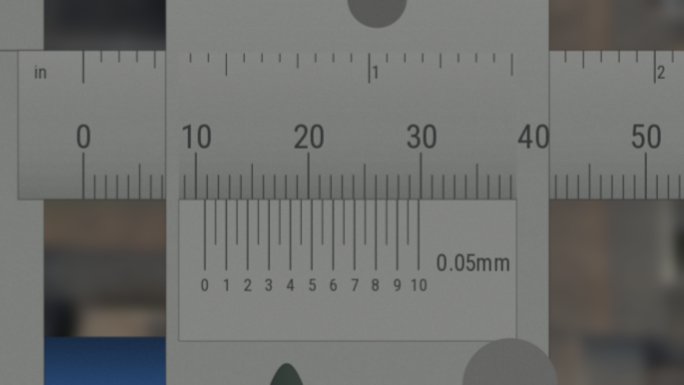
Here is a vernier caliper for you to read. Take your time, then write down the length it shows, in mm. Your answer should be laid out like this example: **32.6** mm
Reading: **10.8** mm
